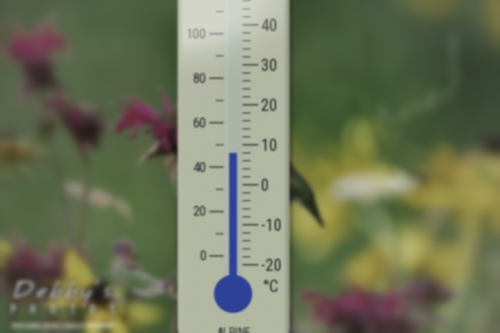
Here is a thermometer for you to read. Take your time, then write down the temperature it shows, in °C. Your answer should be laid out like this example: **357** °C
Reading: **8** °C
